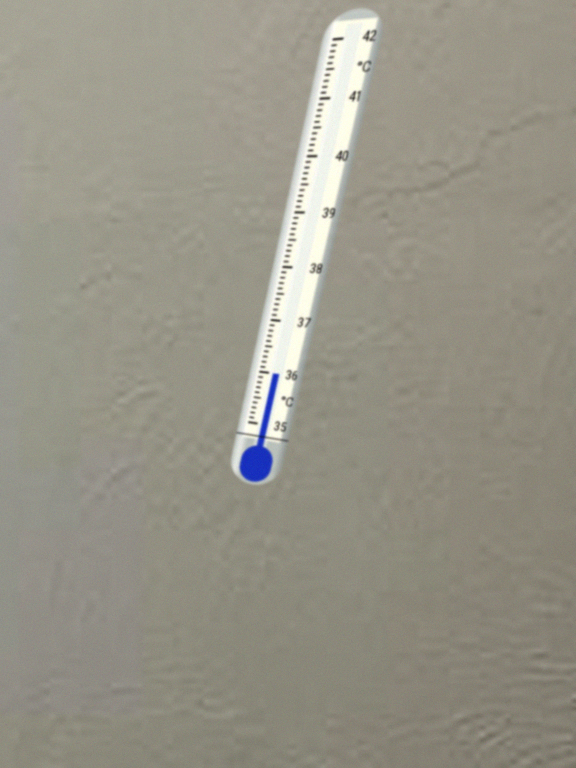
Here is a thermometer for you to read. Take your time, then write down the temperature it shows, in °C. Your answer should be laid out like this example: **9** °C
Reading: **36** °C
